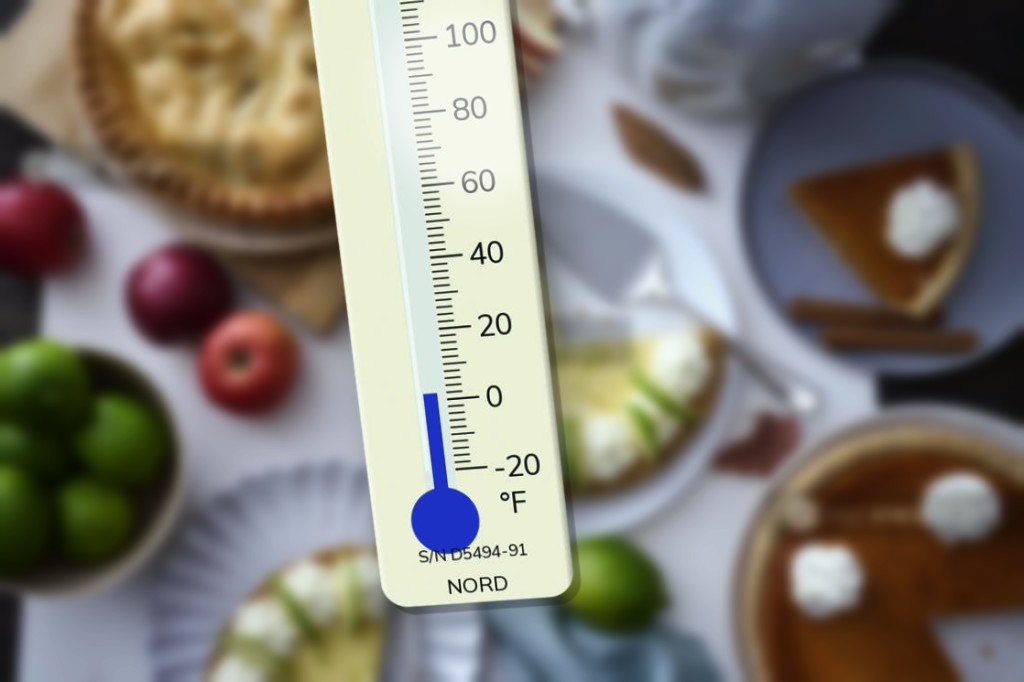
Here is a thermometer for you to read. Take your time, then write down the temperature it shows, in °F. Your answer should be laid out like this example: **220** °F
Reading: **2** °F
